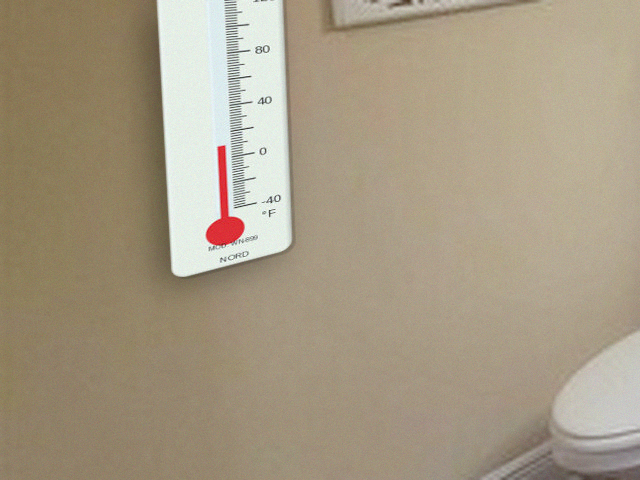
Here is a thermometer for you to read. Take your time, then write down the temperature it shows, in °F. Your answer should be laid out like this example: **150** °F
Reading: **10** °F
